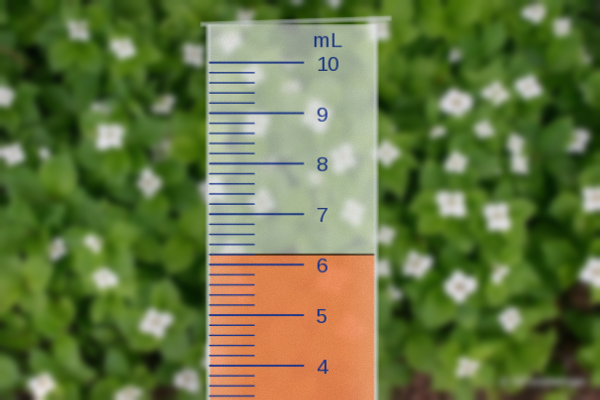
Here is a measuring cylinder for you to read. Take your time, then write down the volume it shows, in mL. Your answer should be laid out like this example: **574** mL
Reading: **6.2** mL
